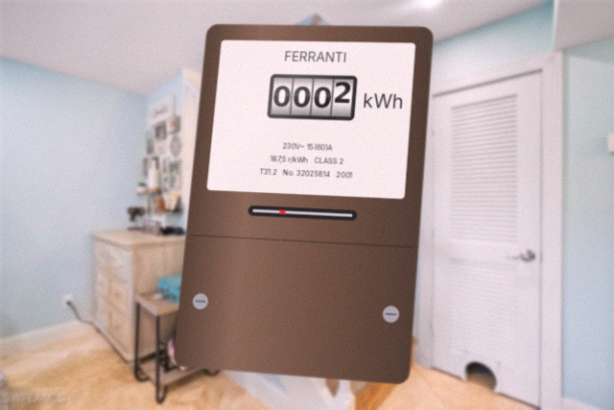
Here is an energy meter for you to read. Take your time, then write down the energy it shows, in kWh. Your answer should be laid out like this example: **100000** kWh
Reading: **2** kWh
